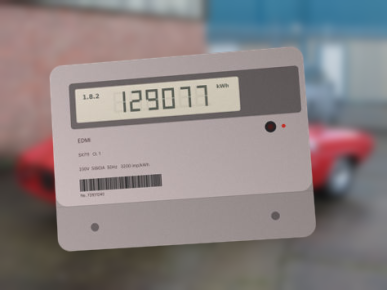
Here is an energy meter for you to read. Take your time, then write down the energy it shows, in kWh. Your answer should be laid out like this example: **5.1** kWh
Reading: **129077** kWh
